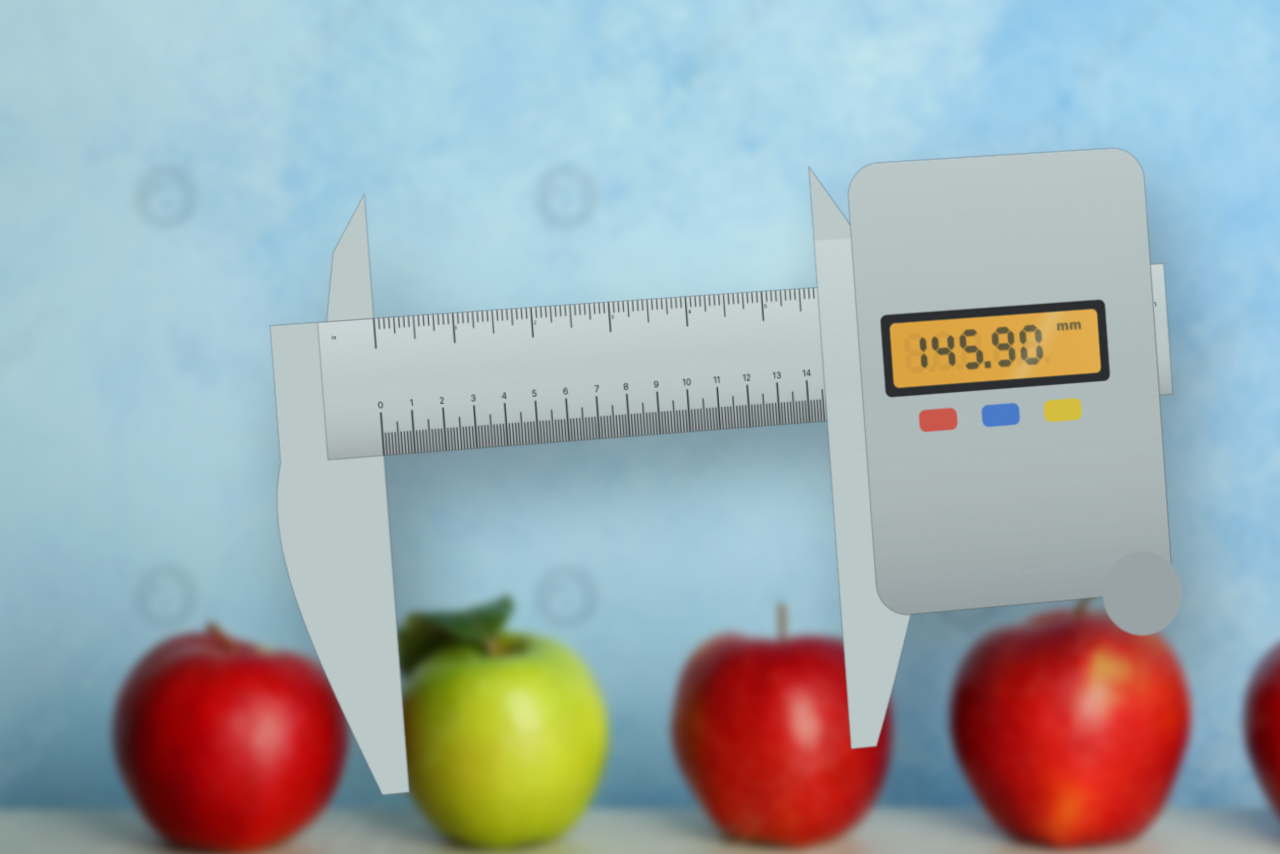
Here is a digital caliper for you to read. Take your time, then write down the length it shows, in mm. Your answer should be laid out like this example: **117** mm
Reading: **145.90** mm
